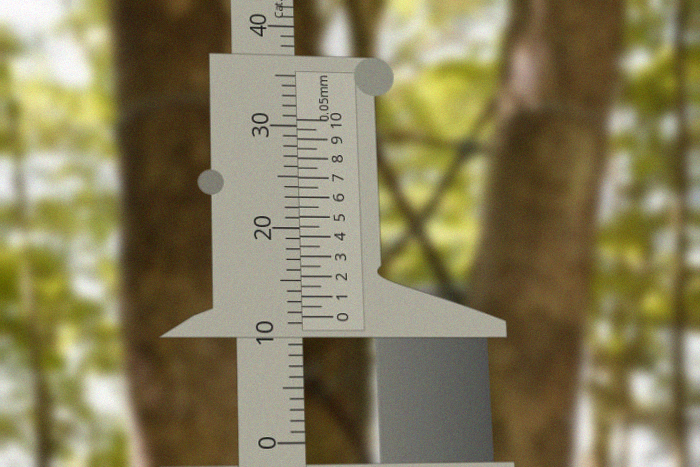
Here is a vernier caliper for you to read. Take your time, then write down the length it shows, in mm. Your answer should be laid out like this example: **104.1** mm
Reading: **11.6** mm
